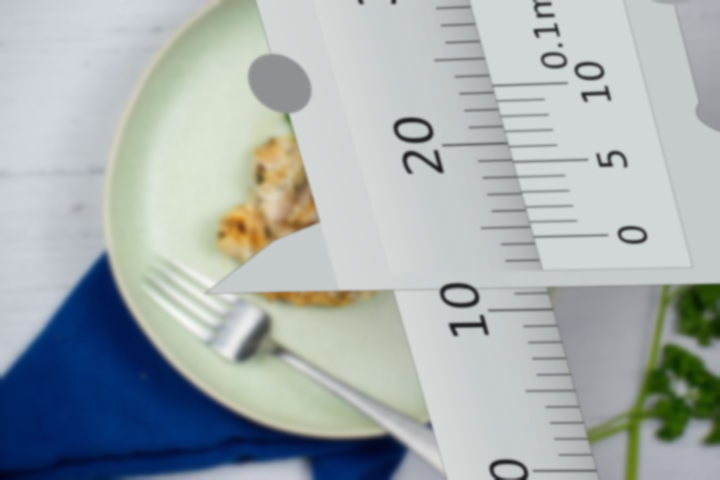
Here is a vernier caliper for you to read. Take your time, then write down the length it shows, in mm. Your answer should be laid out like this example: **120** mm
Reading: **14.4** mm
